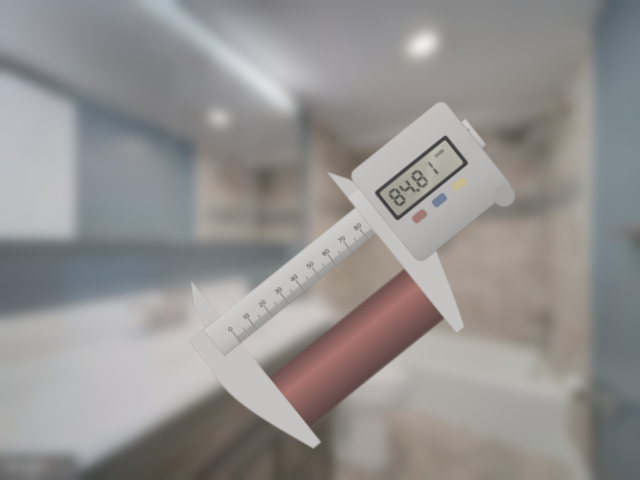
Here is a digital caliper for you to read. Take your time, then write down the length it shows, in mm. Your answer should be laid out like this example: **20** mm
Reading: **84.81** mm
